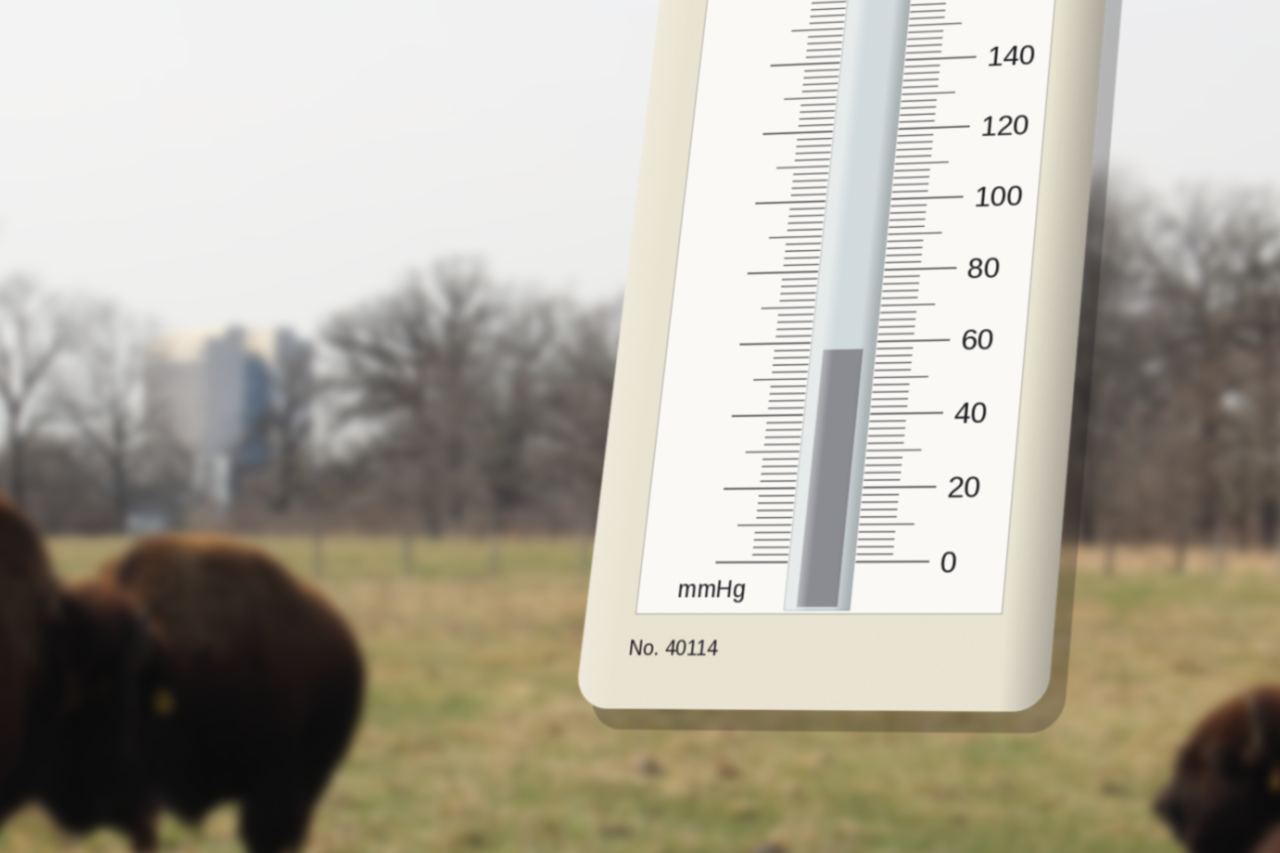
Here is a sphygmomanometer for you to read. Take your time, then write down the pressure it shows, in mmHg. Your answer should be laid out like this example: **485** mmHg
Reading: **58** mmHg
